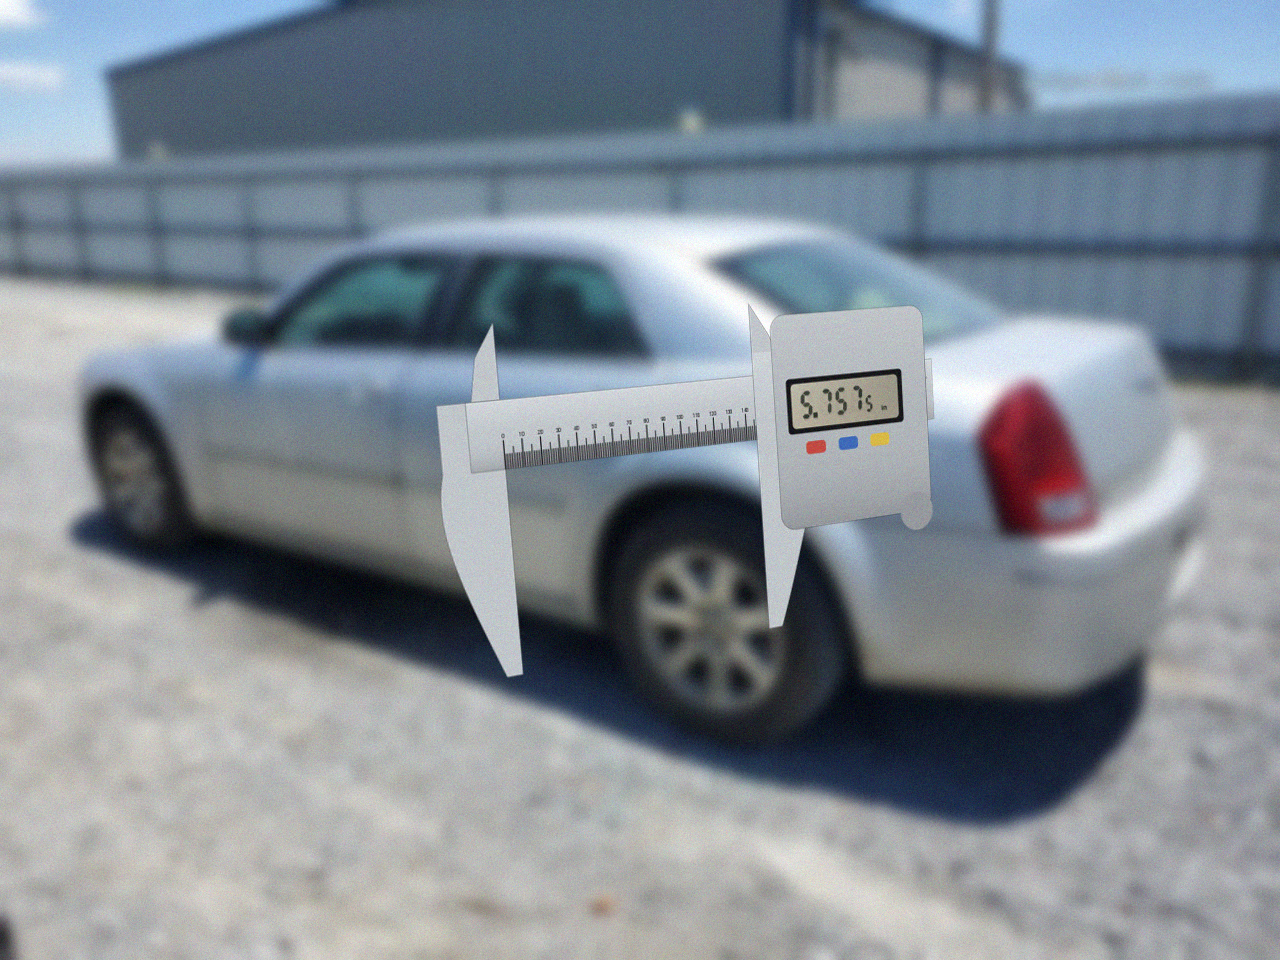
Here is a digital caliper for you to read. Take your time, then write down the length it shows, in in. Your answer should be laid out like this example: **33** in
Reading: **5.7575** in
